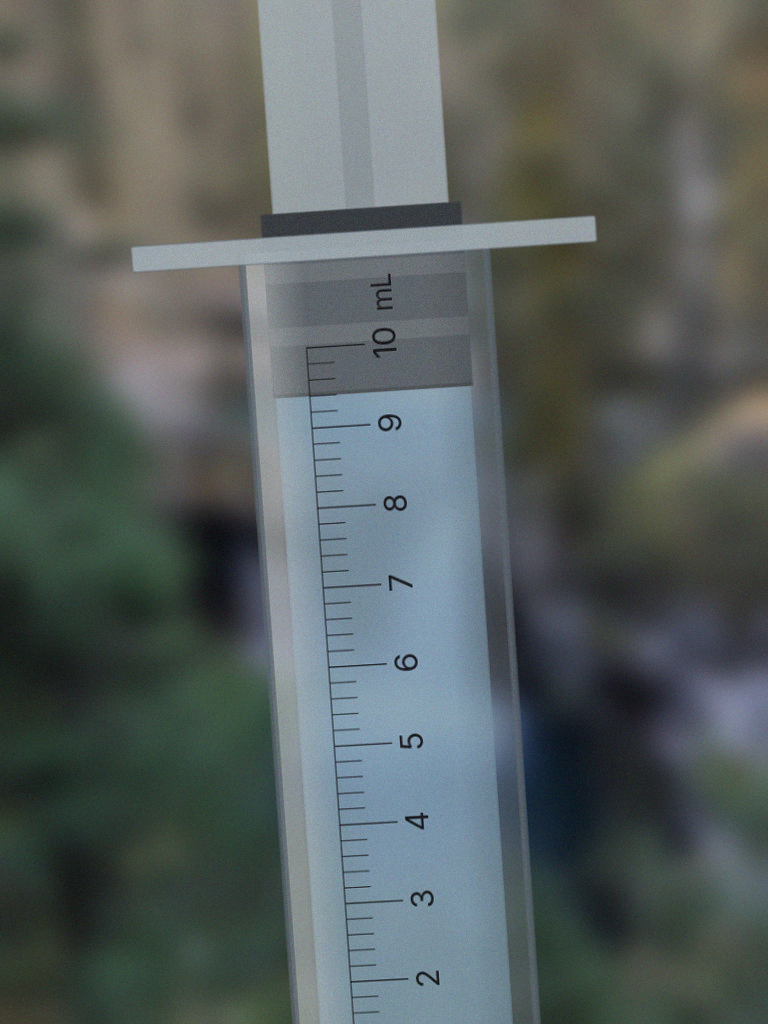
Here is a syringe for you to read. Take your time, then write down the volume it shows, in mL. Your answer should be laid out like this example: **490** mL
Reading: **9.4** mL
